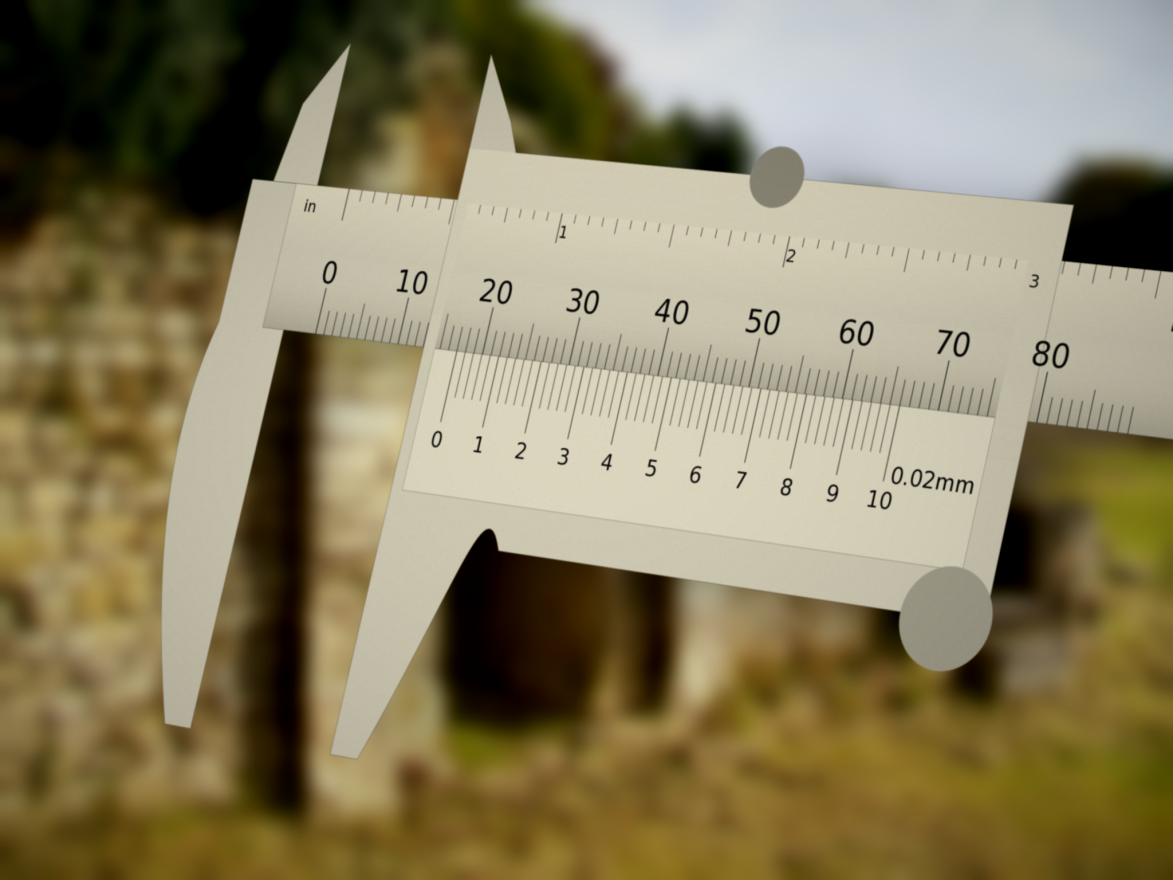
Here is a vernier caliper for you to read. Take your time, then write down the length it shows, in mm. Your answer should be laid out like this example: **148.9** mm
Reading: **17.0** mm
